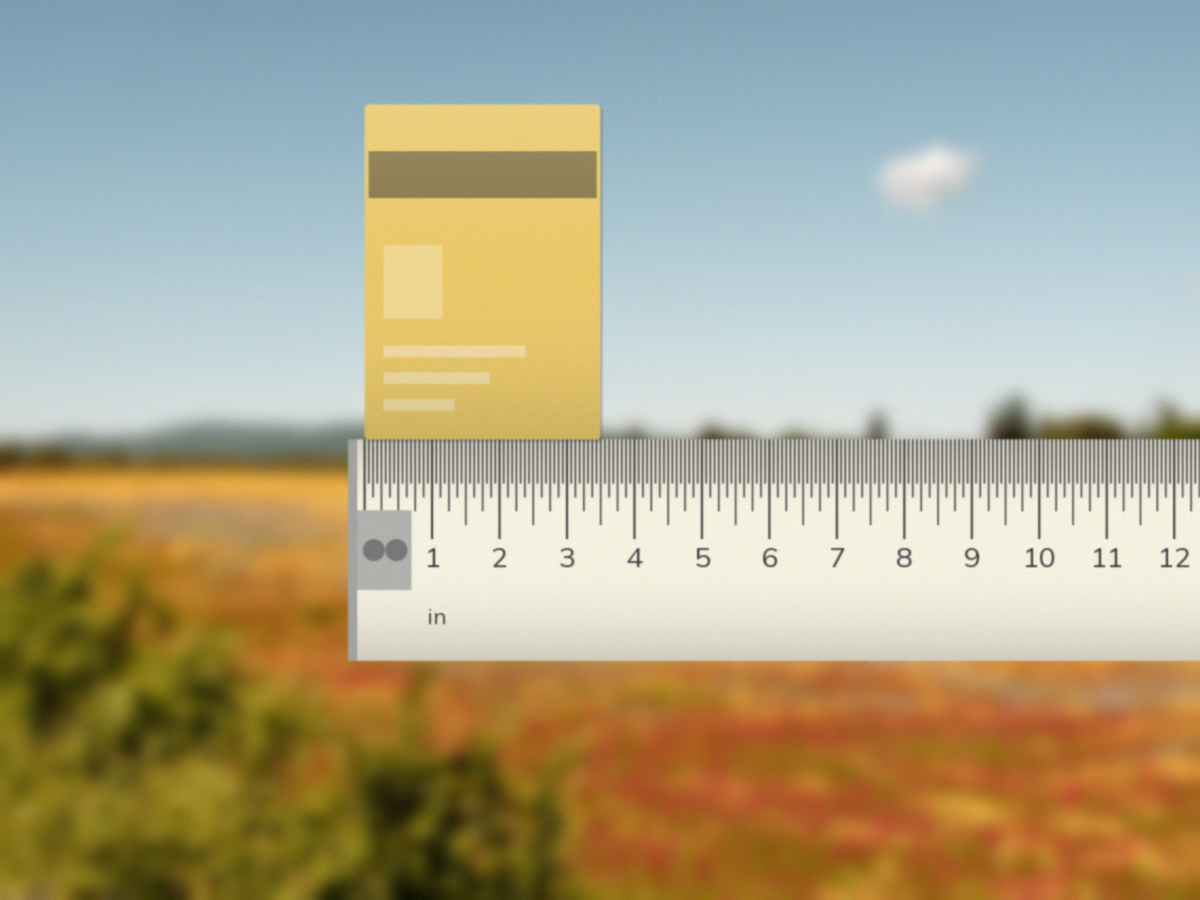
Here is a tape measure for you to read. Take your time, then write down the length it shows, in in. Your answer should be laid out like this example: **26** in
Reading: **3.5** in
